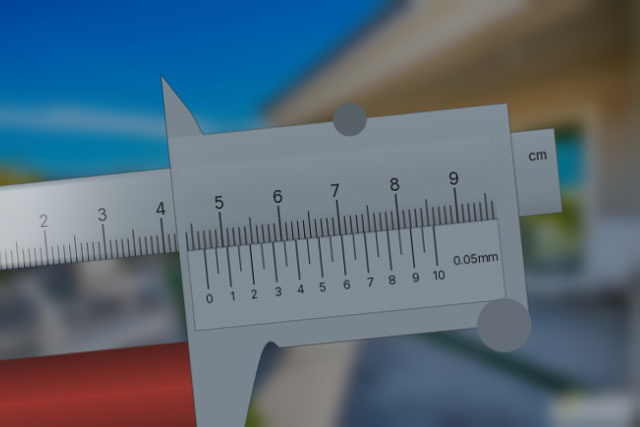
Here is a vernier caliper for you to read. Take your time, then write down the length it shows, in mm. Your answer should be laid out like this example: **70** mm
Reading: **46.8** mm
